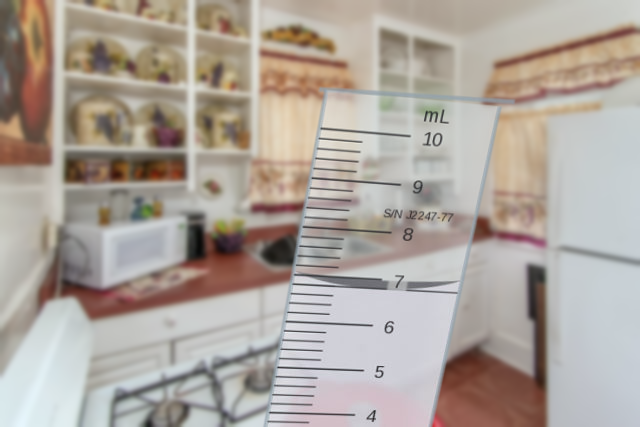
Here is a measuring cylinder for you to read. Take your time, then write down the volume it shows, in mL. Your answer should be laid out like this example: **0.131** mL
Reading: **6.8** mL
